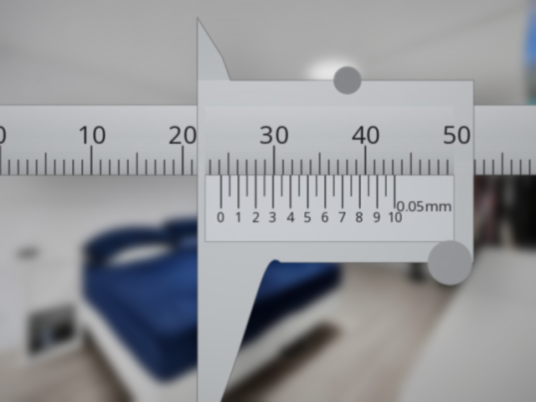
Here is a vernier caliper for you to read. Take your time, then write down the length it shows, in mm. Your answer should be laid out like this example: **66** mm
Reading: **24.2** mm
